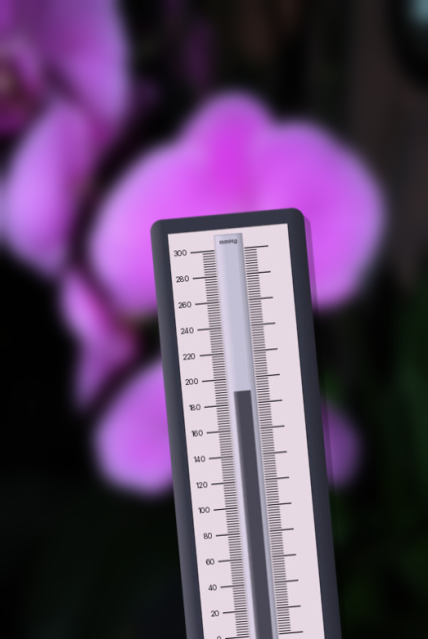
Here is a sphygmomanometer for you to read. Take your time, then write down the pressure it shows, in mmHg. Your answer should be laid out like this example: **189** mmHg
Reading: **190** mmHg
